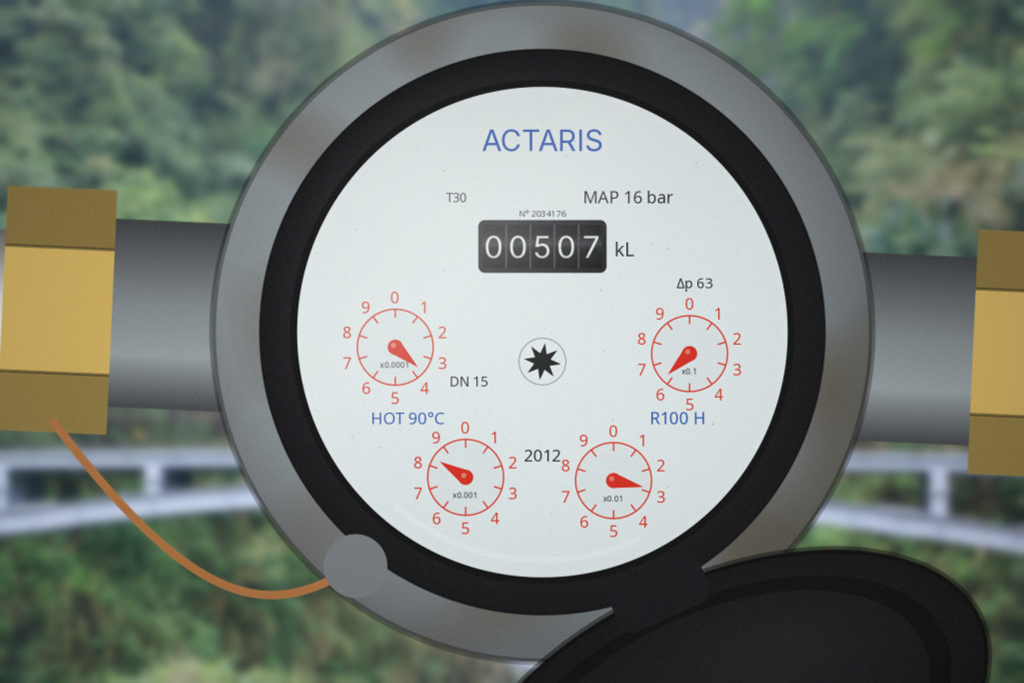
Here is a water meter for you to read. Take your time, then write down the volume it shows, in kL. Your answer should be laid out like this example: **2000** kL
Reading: **507.6283** kL
